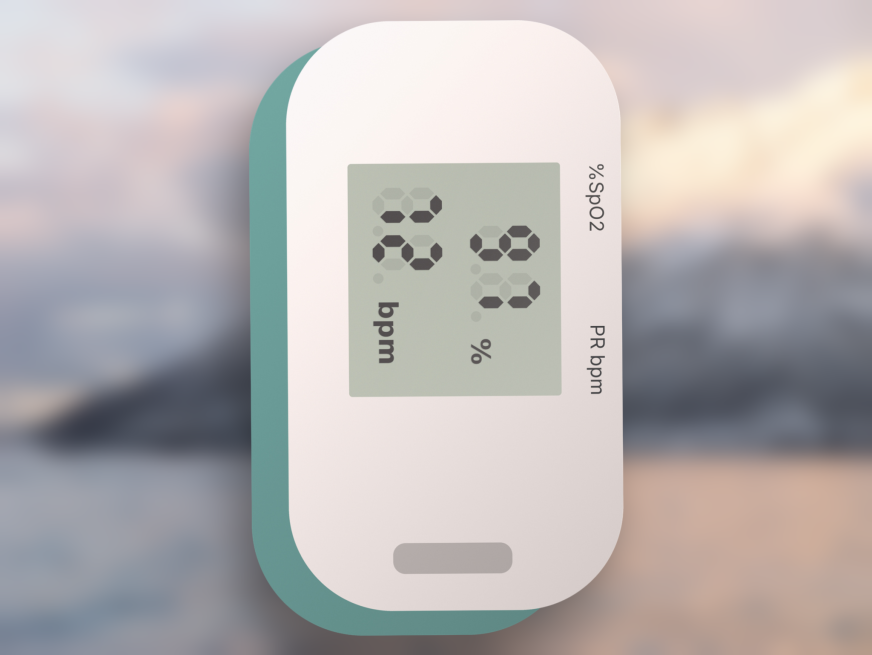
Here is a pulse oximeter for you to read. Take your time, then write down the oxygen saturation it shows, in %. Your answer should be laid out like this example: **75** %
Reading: **97** %
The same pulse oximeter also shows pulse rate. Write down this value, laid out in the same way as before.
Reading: **72** bpm
